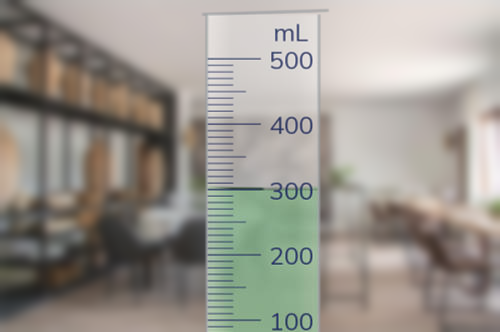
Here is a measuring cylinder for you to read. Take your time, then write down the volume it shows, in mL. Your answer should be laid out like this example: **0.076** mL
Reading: **300** mL
